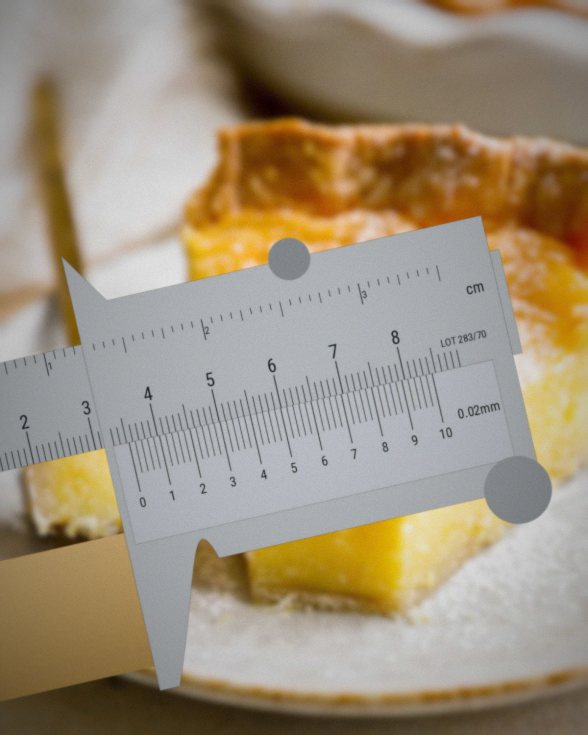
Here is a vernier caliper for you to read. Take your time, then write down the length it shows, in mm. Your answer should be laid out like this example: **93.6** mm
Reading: **35.4** mm
